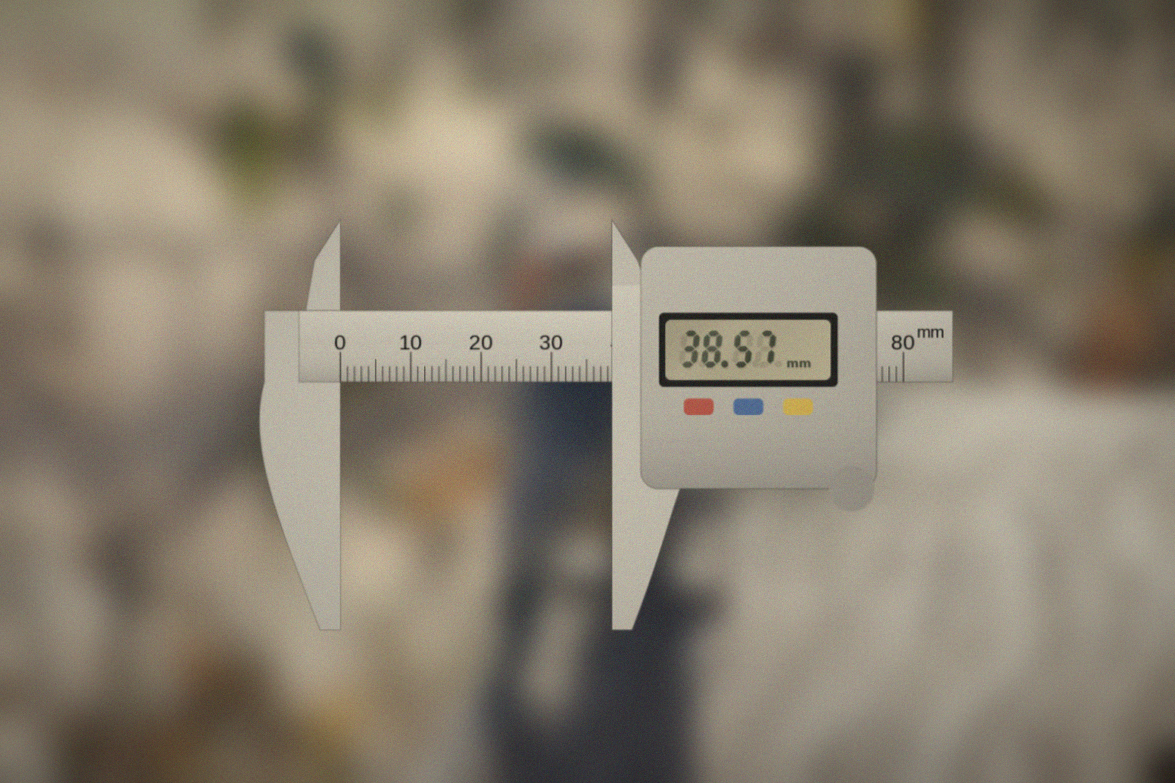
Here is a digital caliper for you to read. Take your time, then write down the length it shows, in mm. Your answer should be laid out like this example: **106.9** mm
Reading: **38.57** mm
